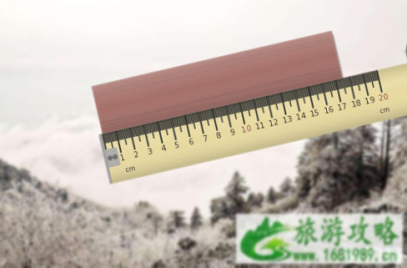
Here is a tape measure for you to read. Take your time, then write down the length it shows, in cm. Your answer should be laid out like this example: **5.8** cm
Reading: **17.5** cm
